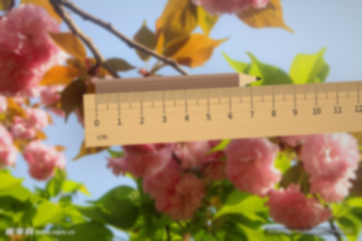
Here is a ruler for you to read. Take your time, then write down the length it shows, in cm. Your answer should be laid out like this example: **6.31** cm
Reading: **7.5** cm
